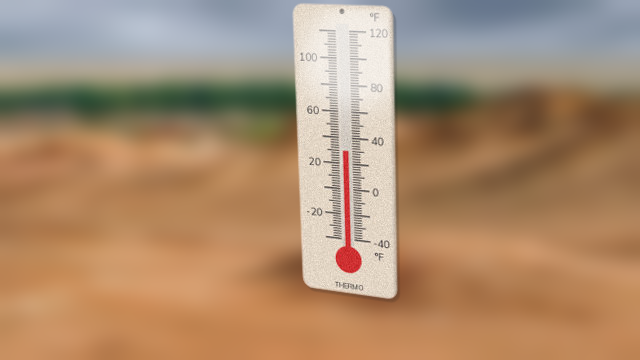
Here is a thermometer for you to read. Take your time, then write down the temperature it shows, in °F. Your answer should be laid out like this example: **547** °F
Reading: **30** °F
